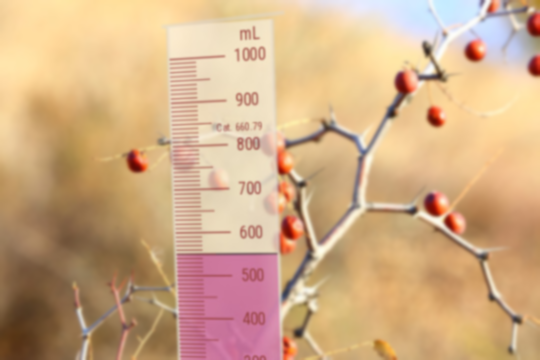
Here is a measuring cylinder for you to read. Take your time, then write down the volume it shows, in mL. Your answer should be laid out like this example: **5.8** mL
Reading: **550** mL
